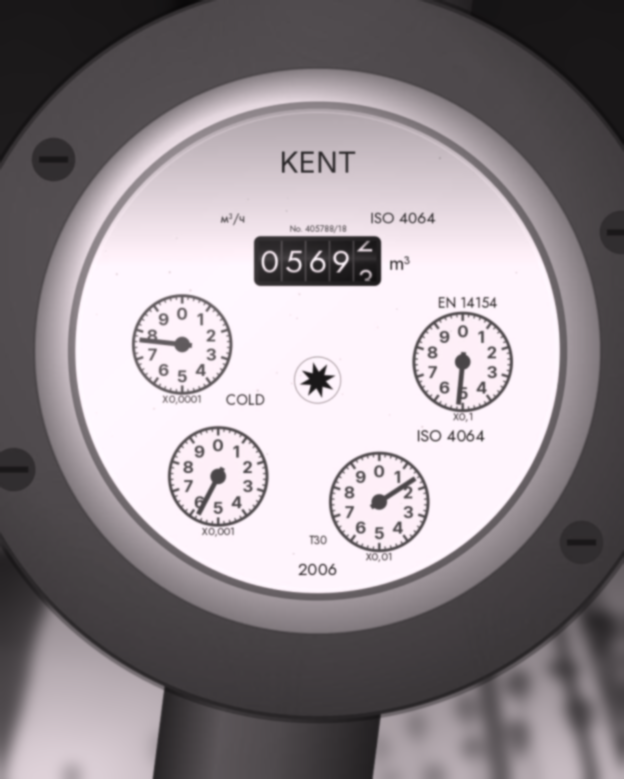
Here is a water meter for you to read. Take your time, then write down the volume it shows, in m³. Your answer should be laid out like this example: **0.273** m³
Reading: **5692.5157** m³
